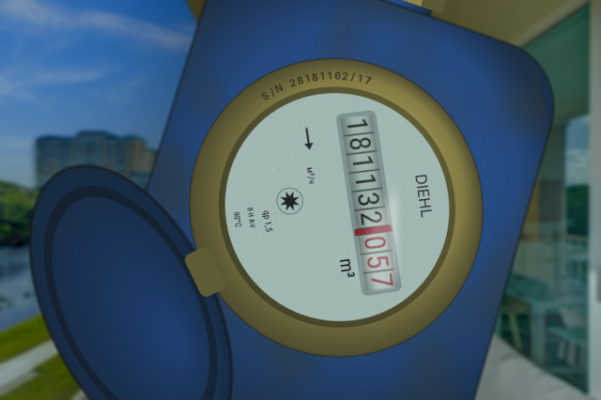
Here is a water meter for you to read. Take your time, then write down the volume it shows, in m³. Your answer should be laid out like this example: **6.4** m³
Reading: **181132.057** m³
